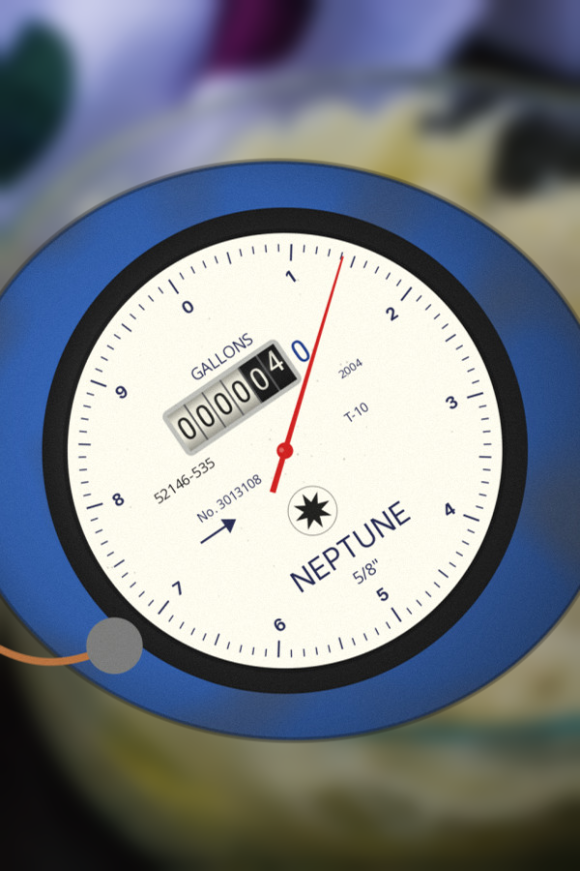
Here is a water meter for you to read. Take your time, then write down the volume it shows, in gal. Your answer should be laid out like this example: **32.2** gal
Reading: **41.4** gal
